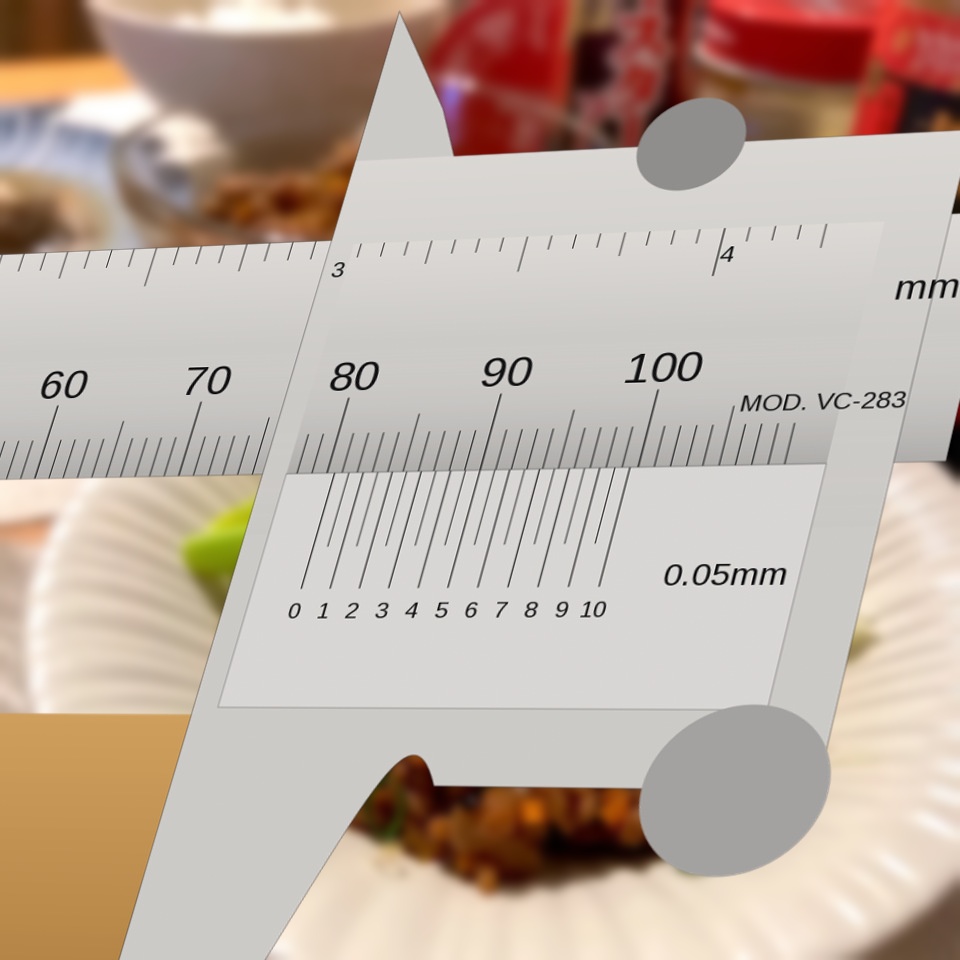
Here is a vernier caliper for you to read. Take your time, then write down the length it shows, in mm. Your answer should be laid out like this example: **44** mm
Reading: **80.5** mm
